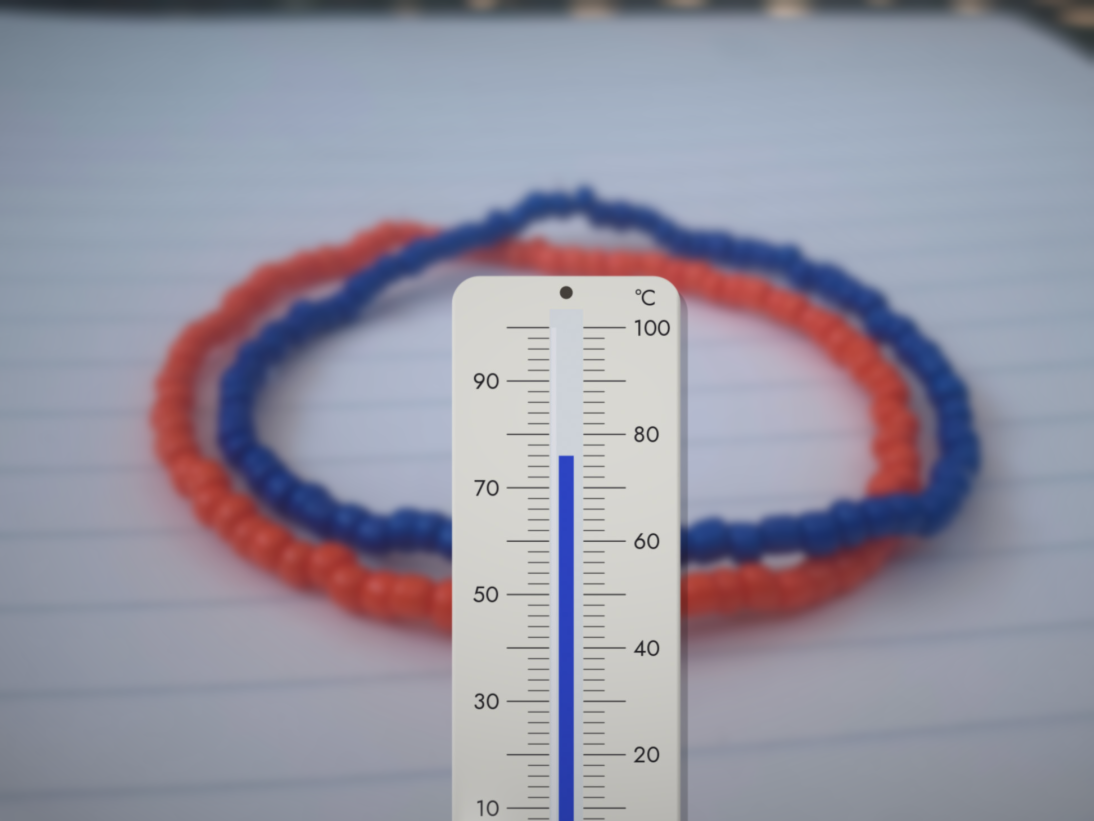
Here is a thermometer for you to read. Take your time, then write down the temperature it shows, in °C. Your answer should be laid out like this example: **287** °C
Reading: **76** °C
